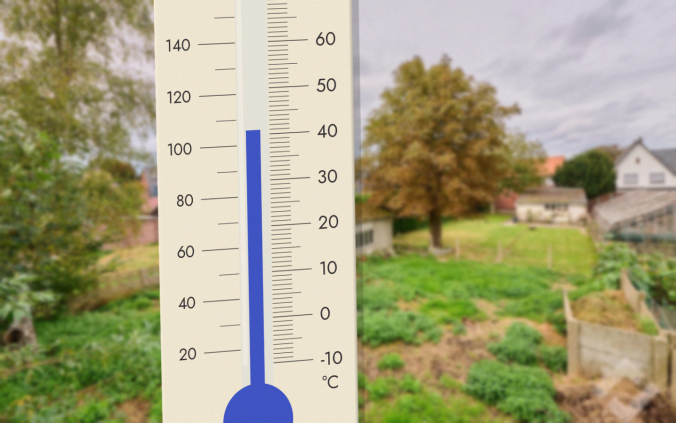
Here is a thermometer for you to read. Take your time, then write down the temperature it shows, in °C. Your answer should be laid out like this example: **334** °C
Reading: **41** °C
